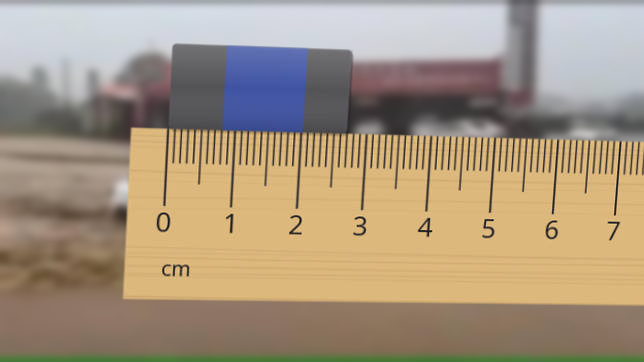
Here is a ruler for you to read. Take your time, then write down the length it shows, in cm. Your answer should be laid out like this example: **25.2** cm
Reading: **2.7** cm
